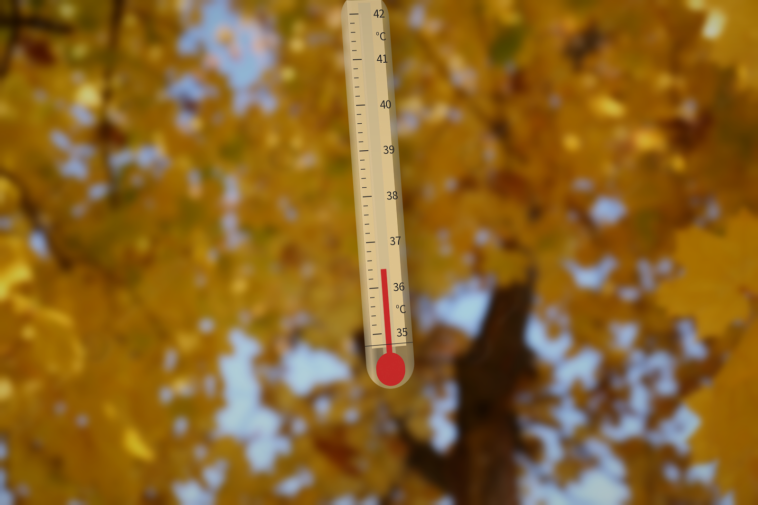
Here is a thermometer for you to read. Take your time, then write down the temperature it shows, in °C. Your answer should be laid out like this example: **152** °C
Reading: **36.4** °C
